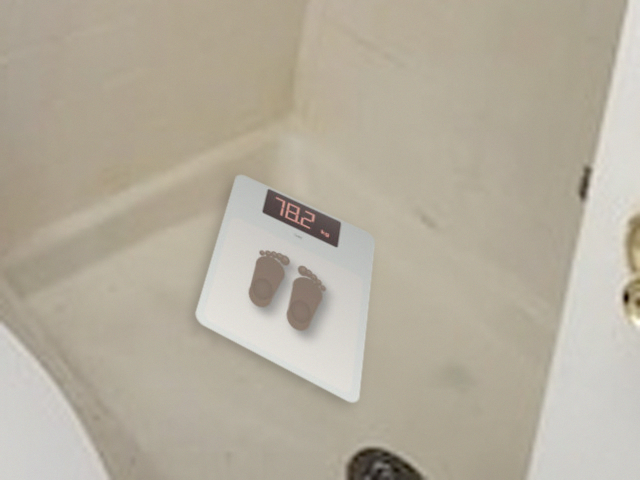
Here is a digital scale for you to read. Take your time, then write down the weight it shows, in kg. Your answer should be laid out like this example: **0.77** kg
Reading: **78.2** kg
